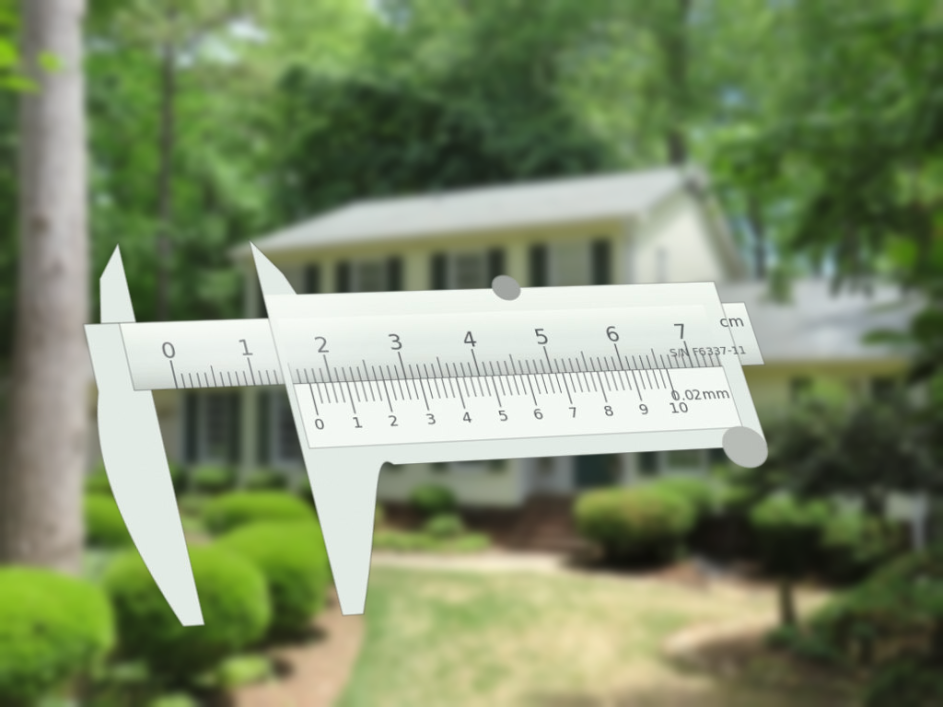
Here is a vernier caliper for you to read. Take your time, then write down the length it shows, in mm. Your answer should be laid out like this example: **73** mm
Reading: **17.2** mm
